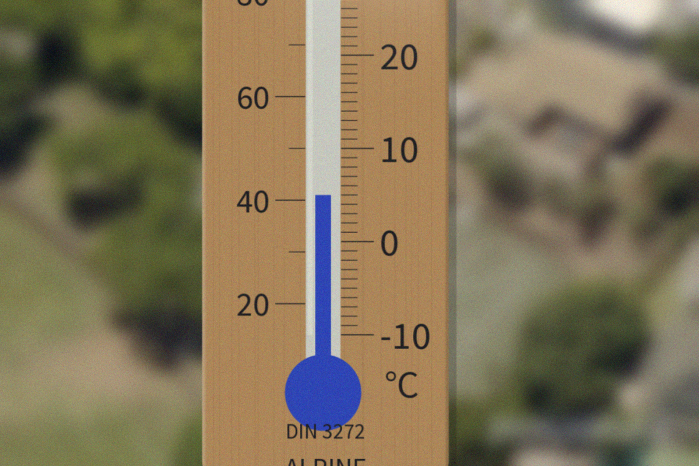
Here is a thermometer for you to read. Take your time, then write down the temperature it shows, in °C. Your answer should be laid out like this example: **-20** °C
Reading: **5** °C
